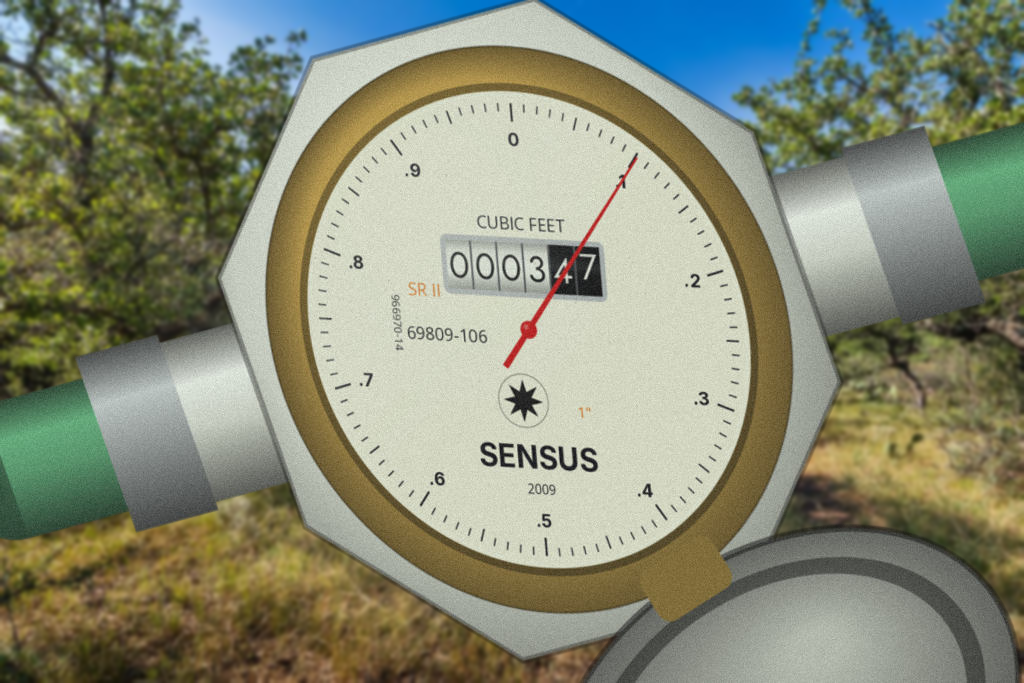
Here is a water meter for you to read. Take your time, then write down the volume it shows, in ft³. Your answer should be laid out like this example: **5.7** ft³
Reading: **347.10** ft³
